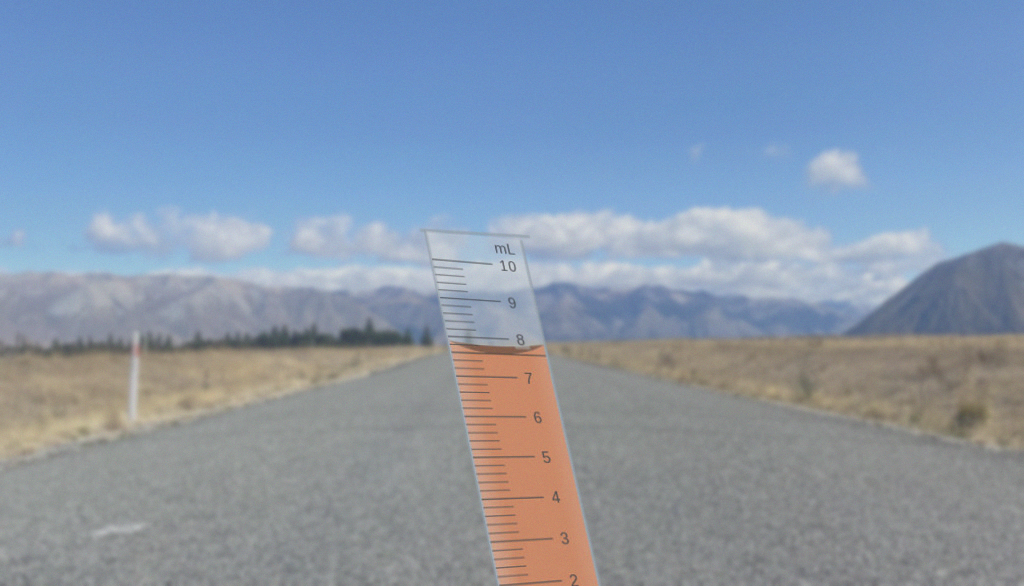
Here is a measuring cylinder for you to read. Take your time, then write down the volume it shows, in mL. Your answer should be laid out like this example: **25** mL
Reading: **7.6** mL
